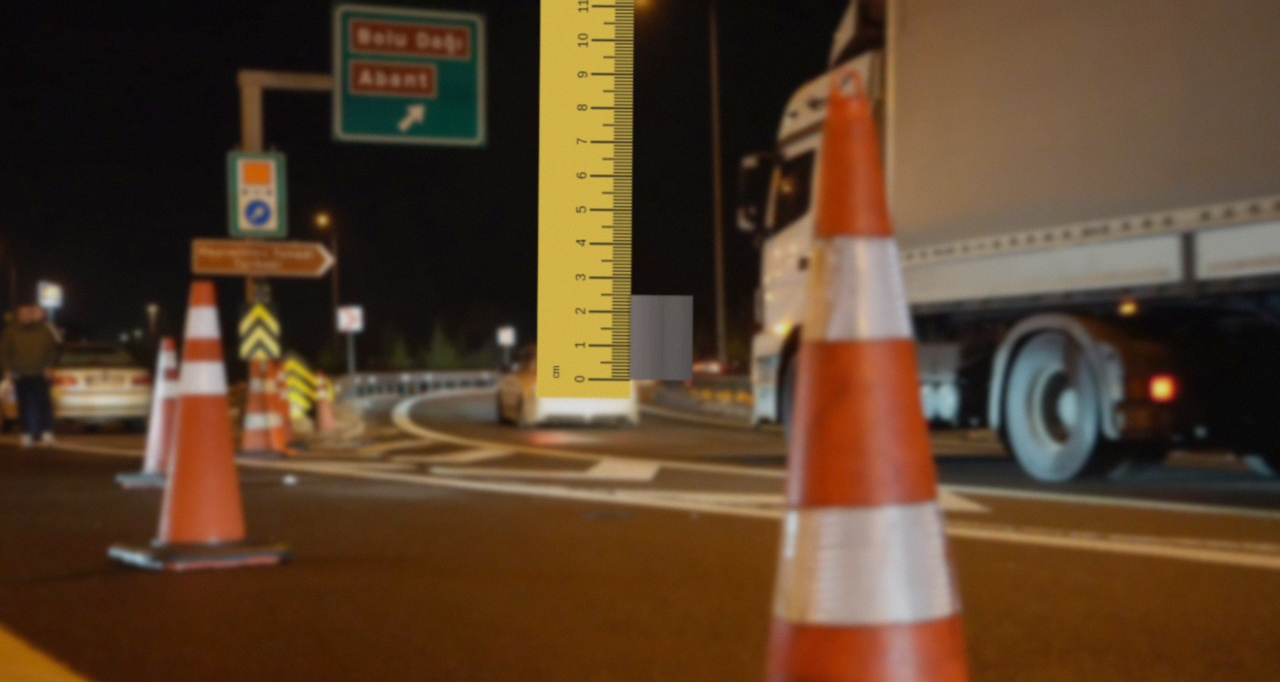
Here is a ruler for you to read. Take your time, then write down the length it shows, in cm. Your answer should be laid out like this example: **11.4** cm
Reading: **2.5** cm
